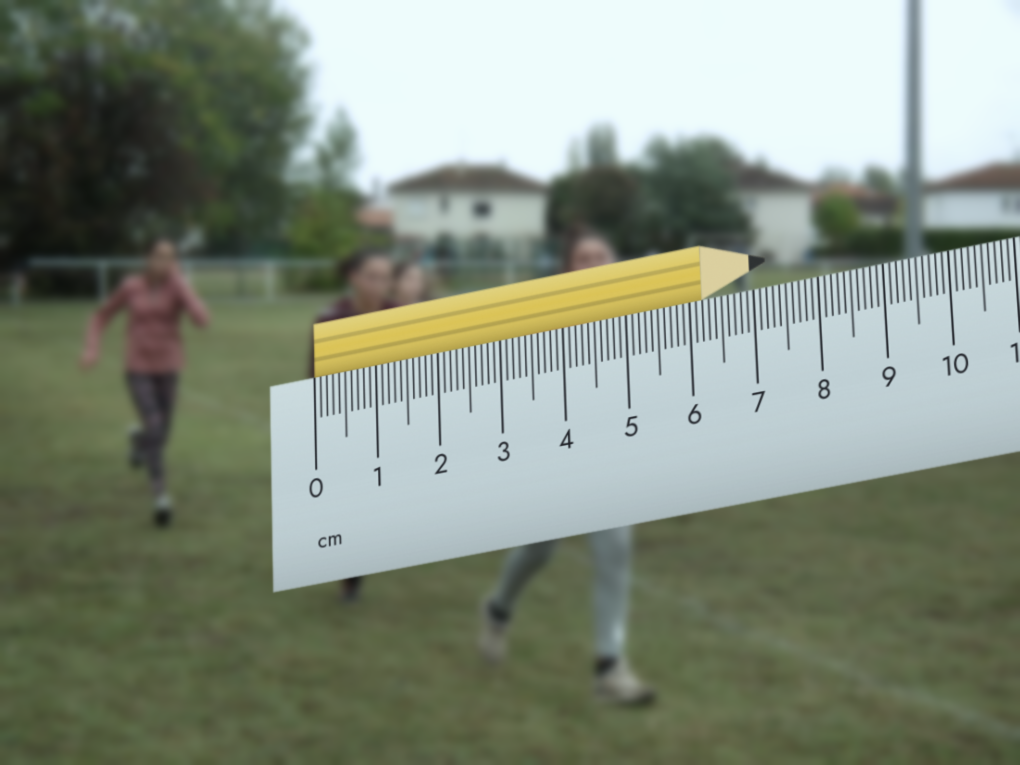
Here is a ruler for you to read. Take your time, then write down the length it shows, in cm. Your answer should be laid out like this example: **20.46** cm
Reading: **7.2** cm
